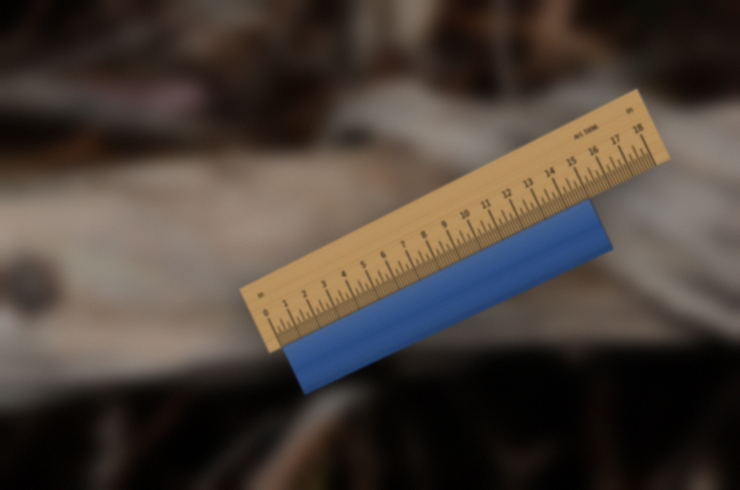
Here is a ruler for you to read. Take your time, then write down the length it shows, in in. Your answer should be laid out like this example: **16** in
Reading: **15** in
